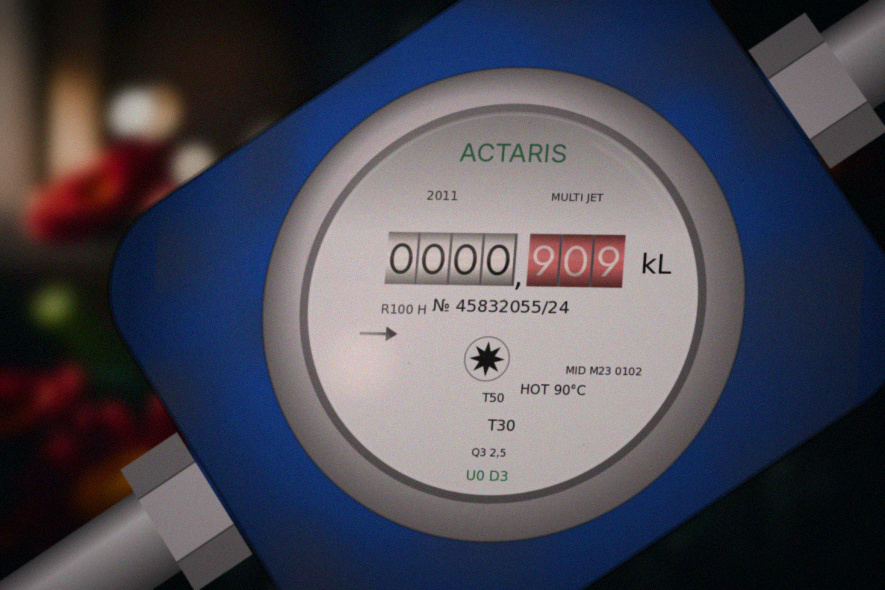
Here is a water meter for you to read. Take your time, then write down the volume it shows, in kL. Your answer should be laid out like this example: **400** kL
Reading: **0.909** kL
